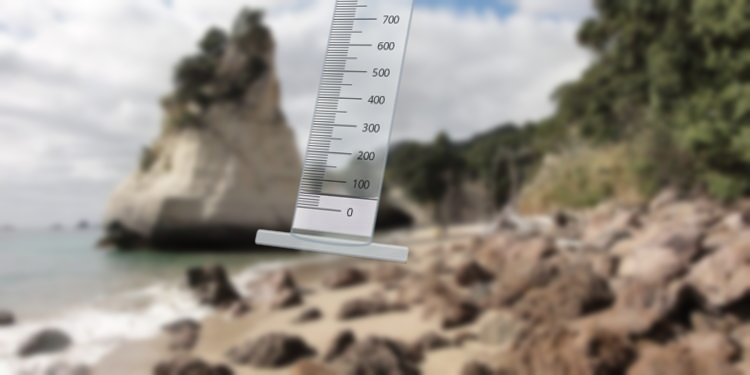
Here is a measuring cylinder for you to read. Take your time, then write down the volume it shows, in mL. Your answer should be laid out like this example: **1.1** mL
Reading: **50** mL
